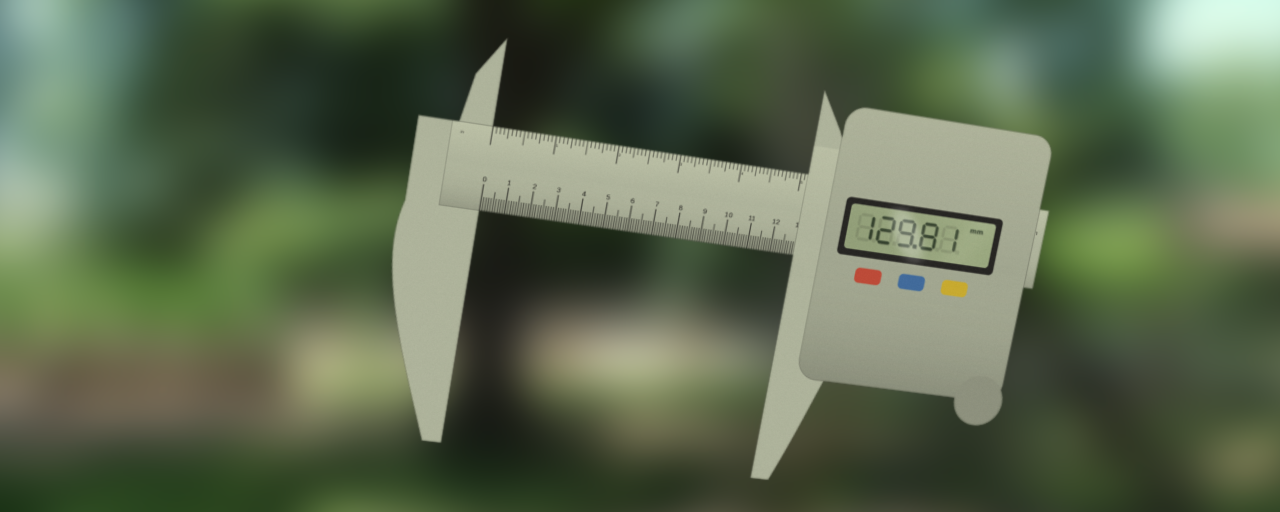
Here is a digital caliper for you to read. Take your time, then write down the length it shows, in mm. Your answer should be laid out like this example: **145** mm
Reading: **129.81** mm
